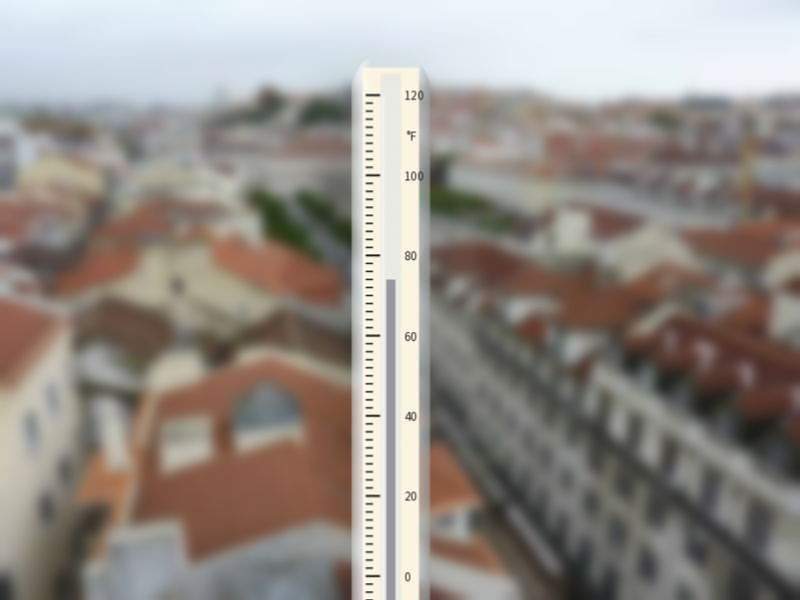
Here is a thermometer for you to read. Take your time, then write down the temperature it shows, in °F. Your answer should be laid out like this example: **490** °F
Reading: **74** °F
